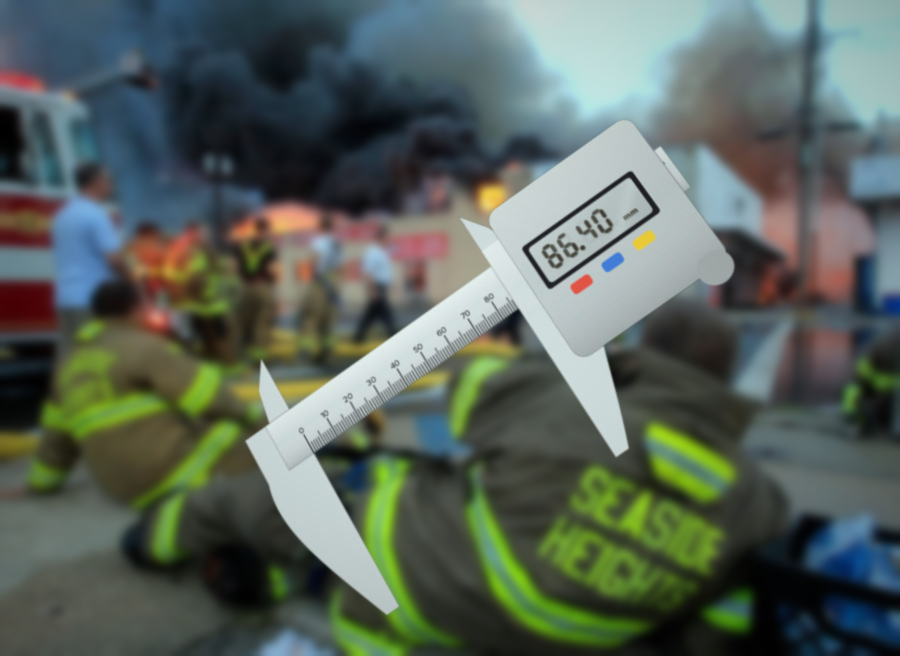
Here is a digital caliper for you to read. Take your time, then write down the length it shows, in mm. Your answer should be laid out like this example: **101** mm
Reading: **86.40** mm
